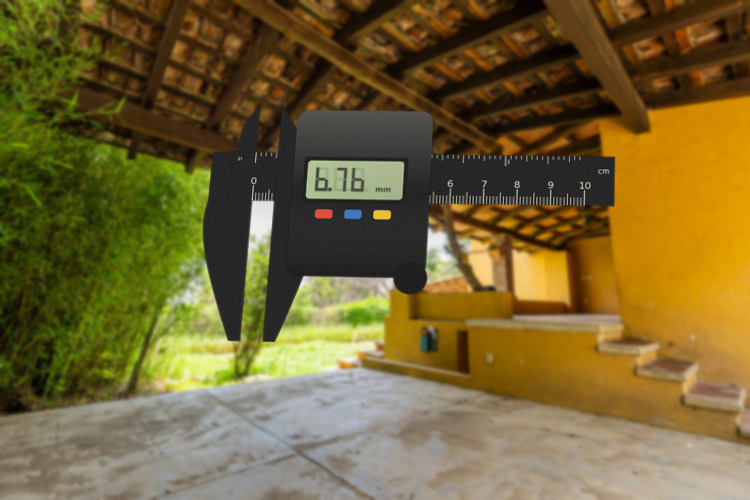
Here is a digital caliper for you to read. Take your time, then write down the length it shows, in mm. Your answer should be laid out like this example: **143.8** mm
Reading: **6.76** mm
